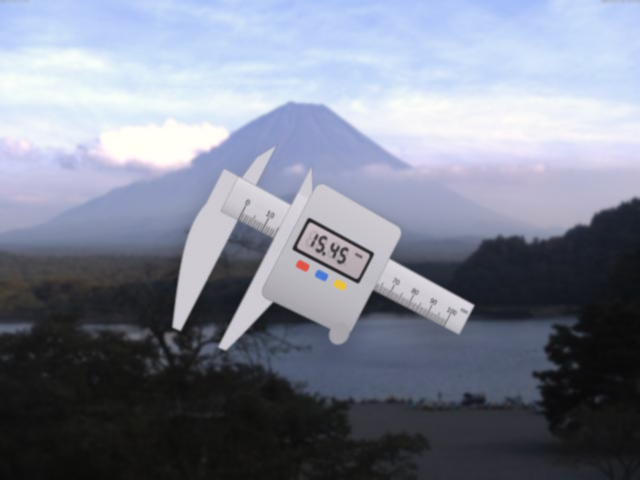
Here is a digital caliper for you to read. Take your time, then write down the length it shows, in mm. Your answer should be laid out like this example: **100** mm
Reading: **15.45** mm
